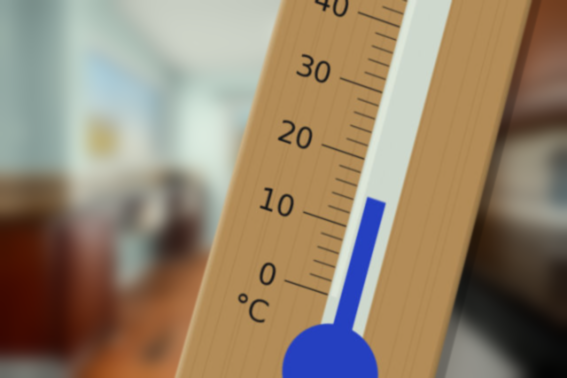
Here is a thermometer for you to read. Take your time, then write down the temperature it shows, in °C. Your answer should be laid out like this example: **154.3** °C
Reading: **15** °C
